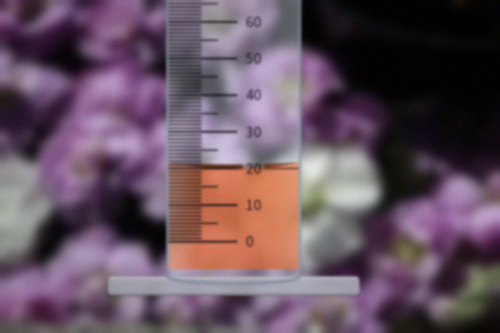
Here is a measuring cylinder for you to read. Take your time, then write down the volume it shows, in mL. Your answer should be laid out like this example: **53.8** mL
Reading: **20** mL
